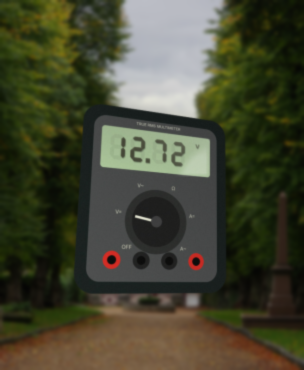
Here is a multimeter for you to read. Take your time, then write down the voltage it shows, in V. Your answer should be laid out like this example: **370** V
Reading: **12.72** V
